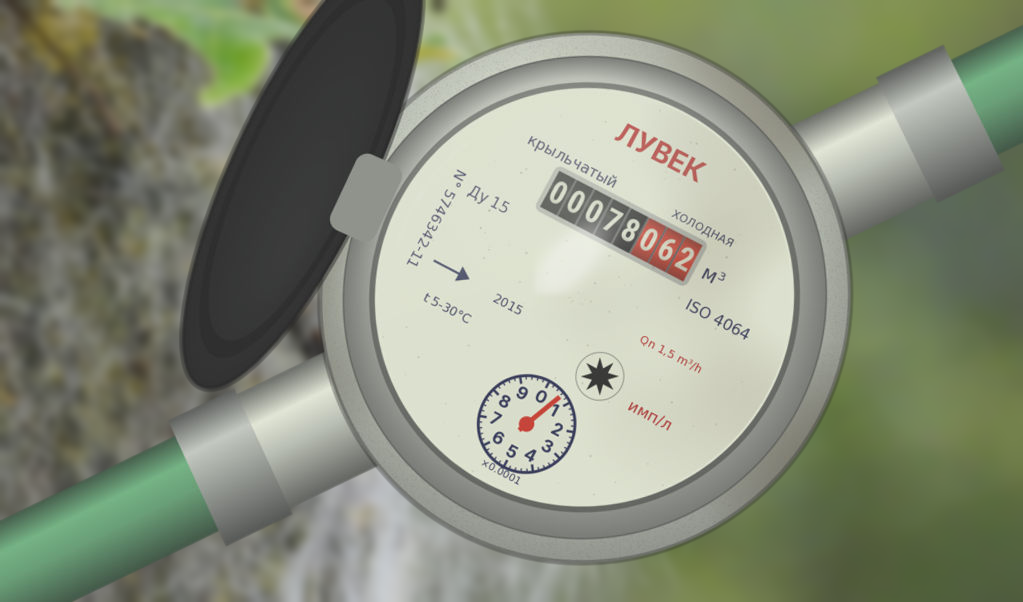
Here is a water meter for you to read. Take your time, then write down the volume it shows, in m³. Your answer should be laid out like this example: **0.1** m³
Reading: **78.0620** m³
